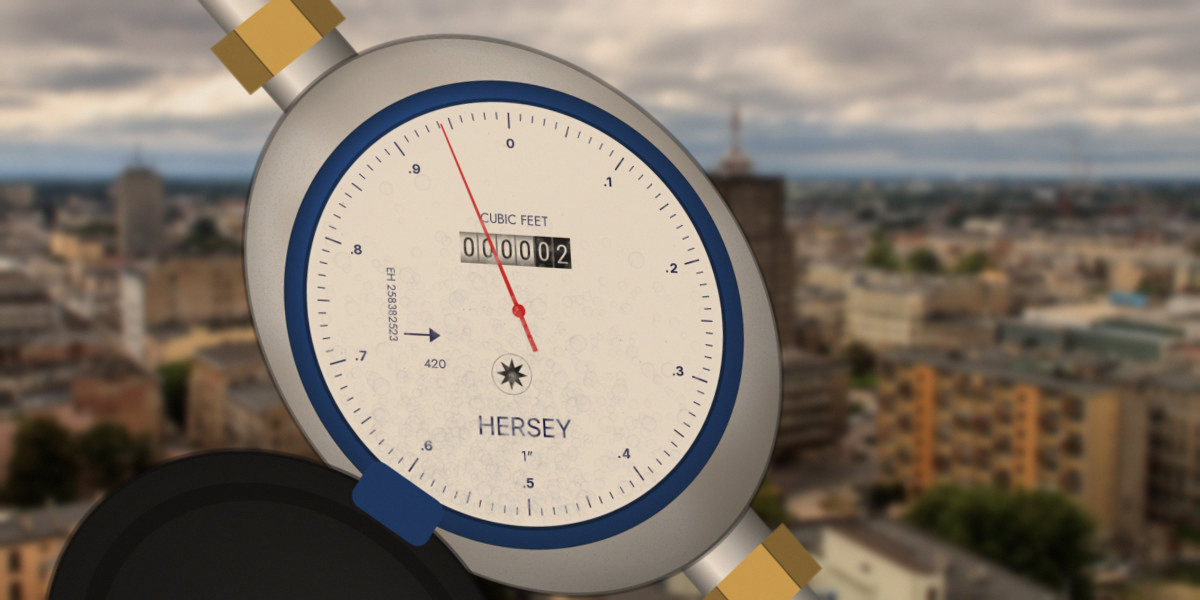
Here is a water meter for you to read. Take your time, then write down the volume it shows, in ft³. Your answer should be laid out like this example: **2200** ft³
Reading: **1.94** ft³
